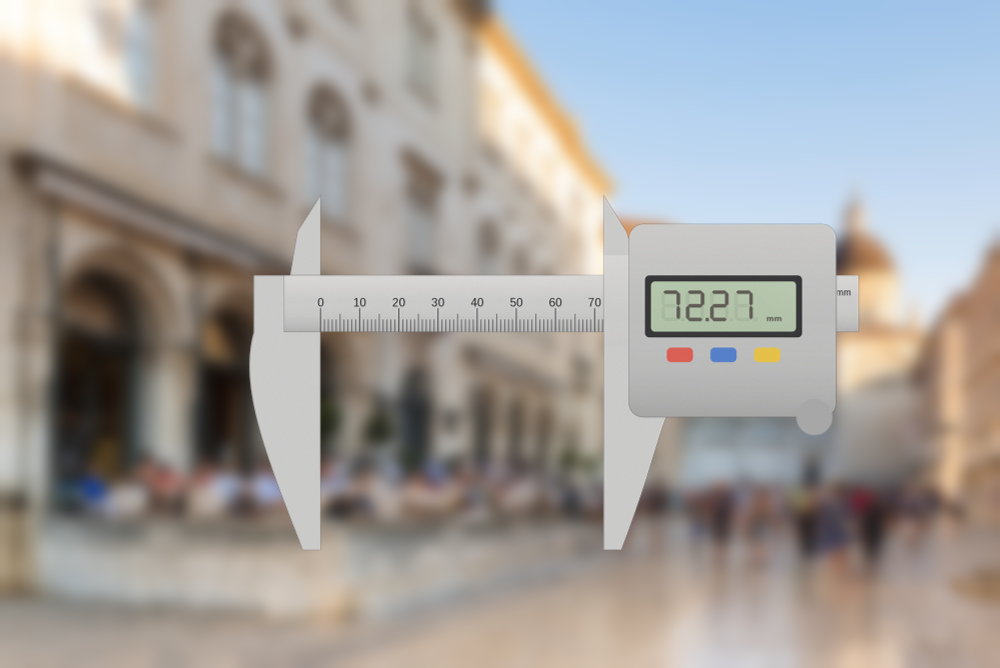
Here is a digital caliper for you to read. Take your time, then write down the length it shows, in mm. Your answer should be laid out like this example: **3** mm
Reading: **72.27** mm
